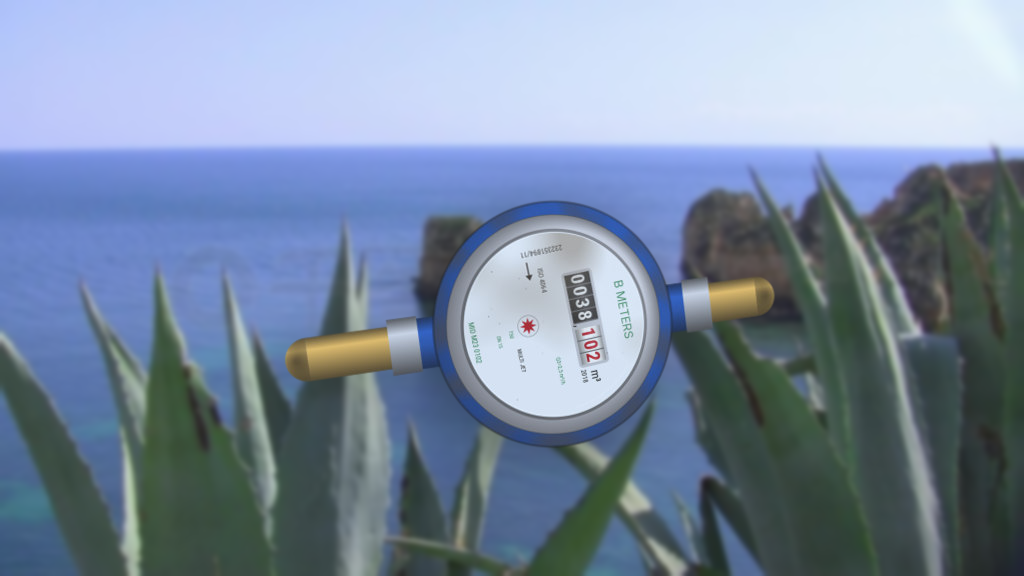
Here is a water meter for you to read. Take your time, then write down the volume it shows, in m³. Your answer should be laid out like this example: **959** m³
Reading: **38.102** m³
